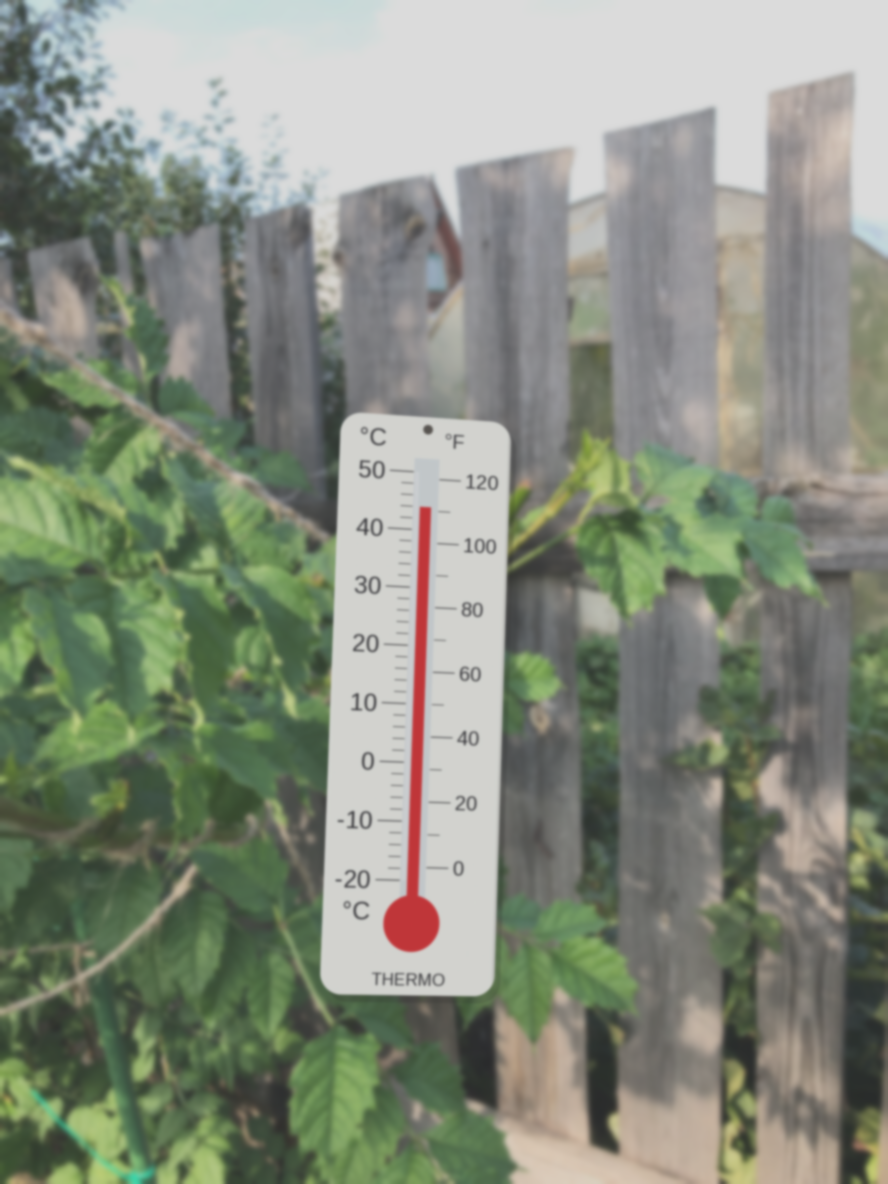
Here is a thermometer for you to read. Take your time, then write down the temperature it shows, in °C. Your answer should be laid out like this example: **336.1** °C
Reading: **44** °C
